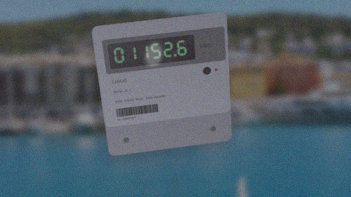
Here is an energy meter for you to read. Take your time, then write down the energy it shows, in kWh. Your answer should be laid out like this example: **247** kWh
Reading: **1152.6** kWh
